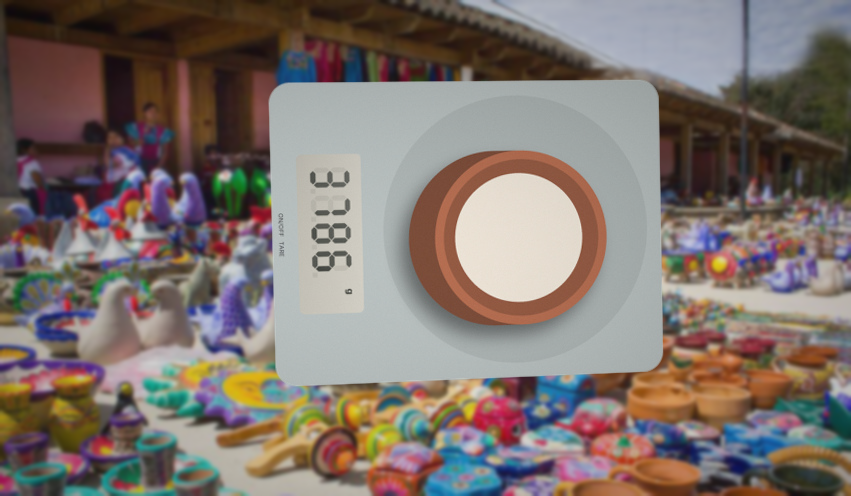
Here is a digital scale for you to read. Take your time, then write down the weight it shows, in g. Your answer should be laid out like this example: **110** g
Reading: **3786** g
